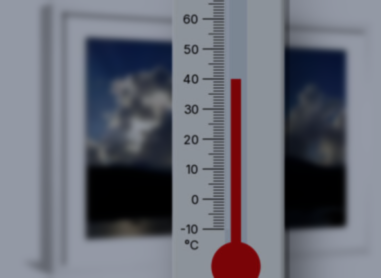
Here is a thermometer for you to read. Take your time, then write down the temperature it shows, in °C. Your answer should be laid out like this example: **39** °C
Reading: **40** °C
